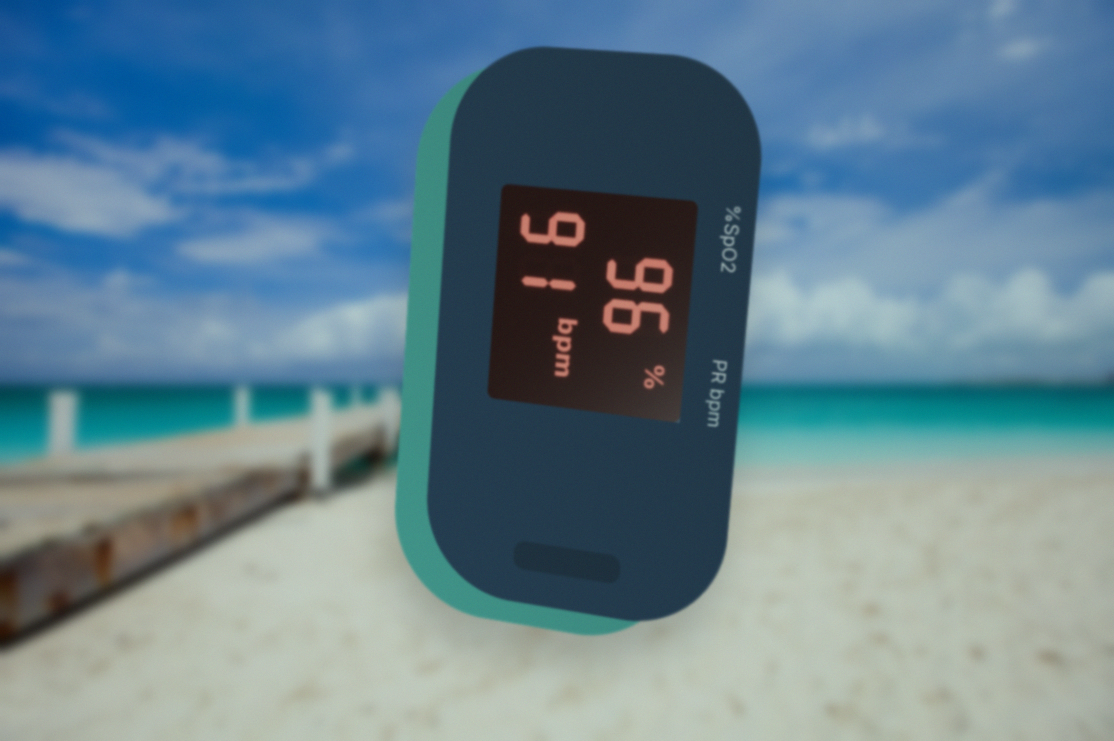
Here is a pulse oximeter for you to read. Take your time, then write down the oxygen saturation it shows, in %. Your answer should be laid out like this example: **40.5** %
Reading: **96** %
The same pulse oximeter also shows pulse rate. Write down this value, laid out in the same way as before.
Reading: **91** bpm
